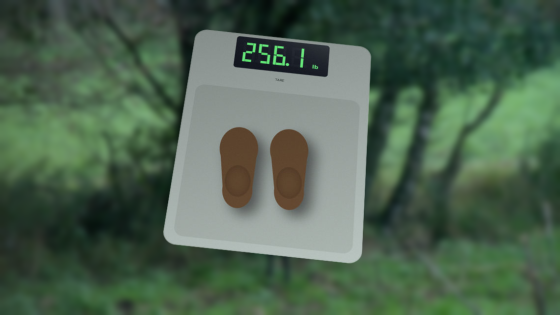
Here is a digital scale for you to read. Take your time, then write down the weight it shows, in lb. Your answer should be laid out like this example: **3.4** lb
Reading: **256.1** lb
